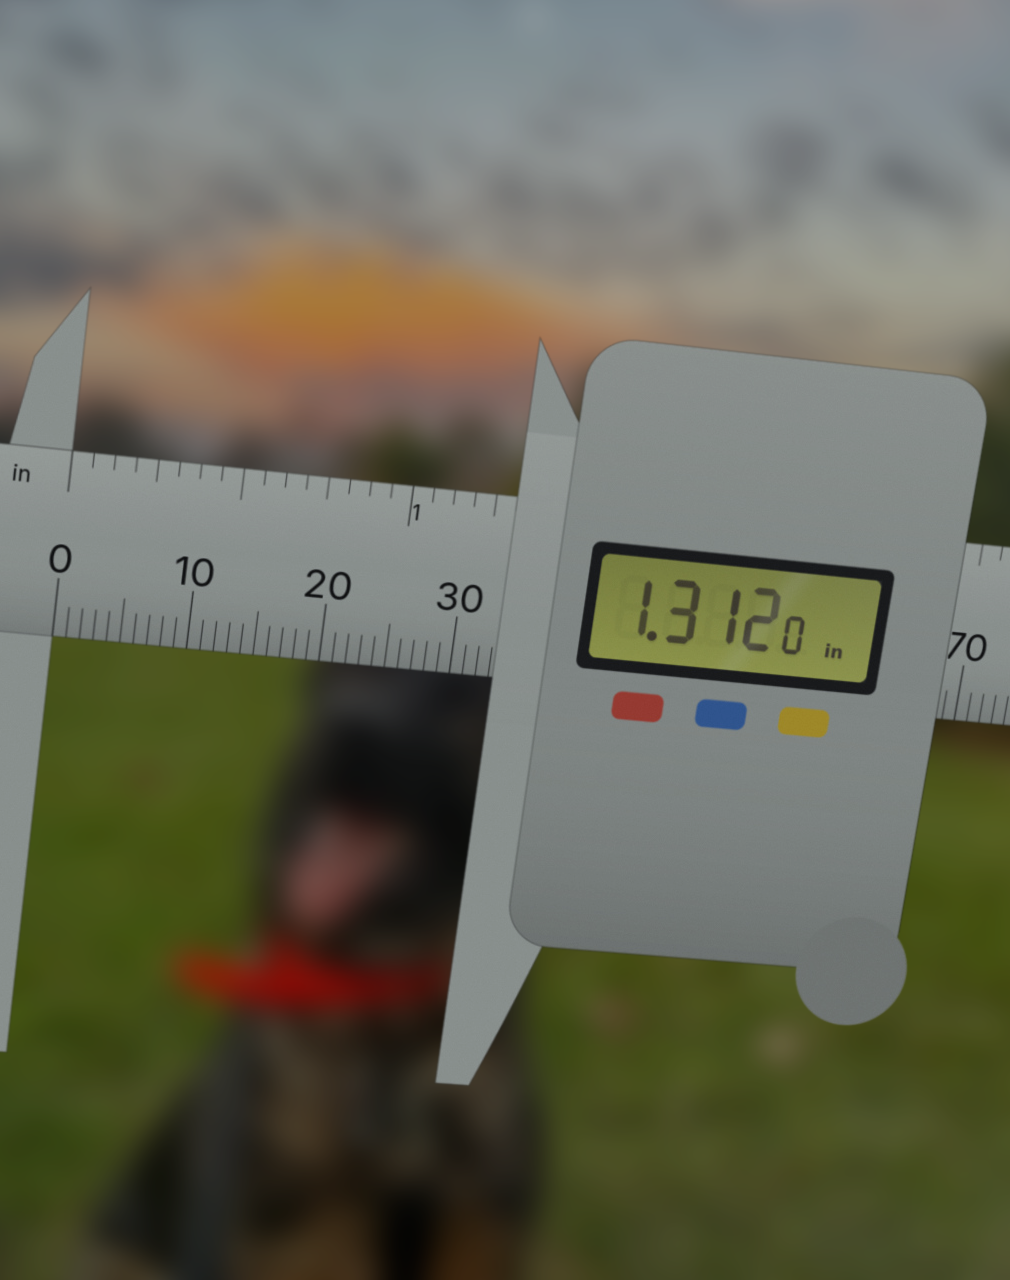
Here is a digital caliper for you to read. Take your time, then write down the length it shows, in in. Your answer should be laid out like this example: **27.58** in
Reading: **1.3120** in
